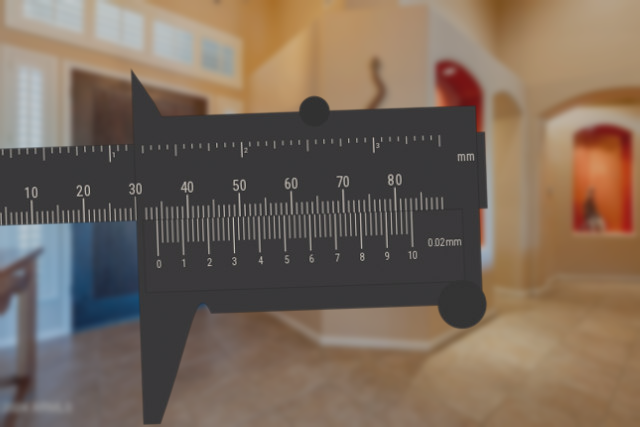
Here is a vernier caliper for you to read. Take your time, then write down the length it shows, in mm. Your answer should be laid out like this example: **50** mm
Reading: **34.0** mm
